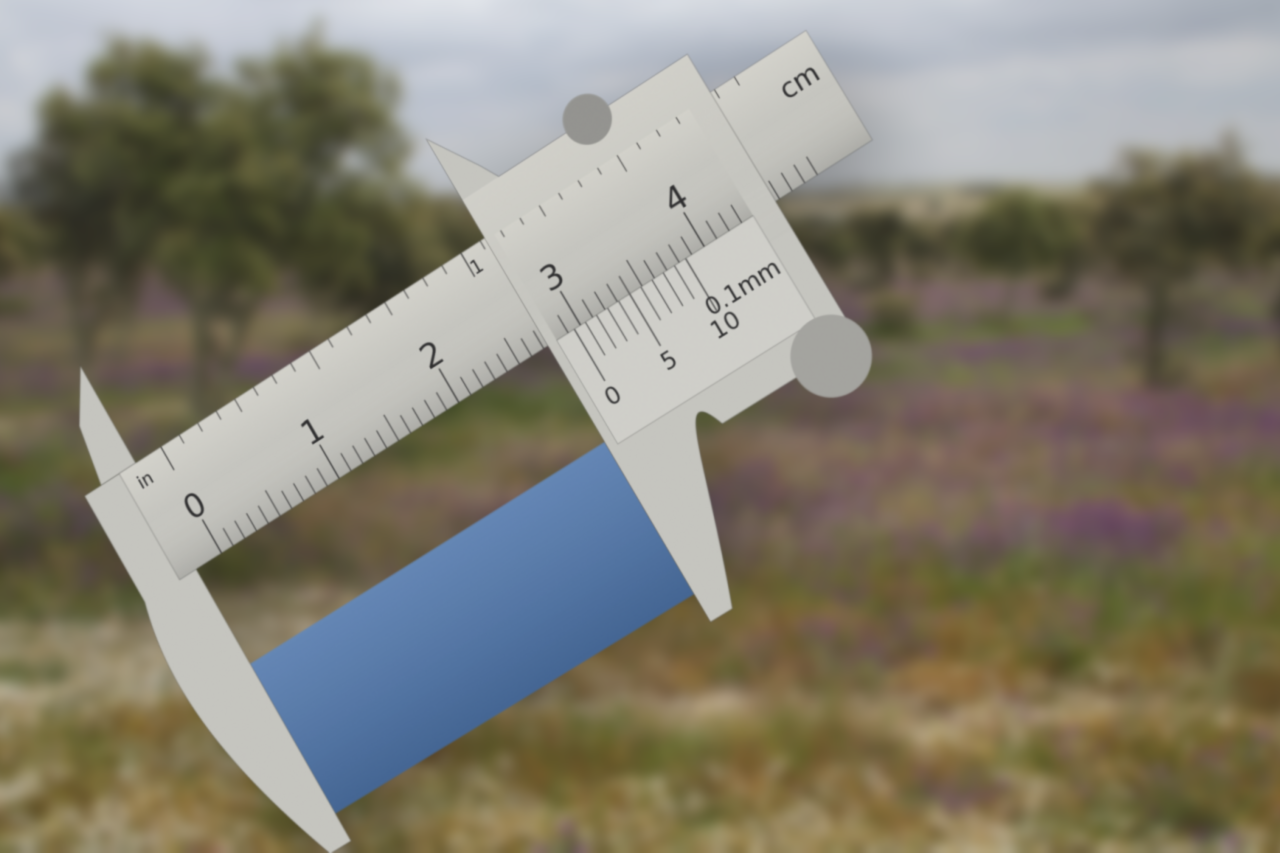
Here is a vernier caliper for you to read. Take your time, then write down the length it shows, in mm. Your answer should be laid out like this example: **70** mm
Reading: **29.5** mm
